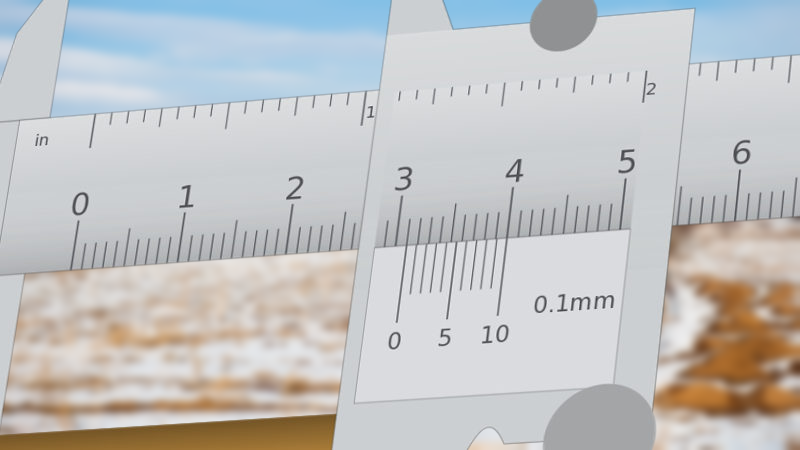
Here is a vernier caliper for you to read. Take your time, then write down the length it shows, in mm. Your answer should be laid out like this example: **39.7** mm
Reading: **31.0** mm
